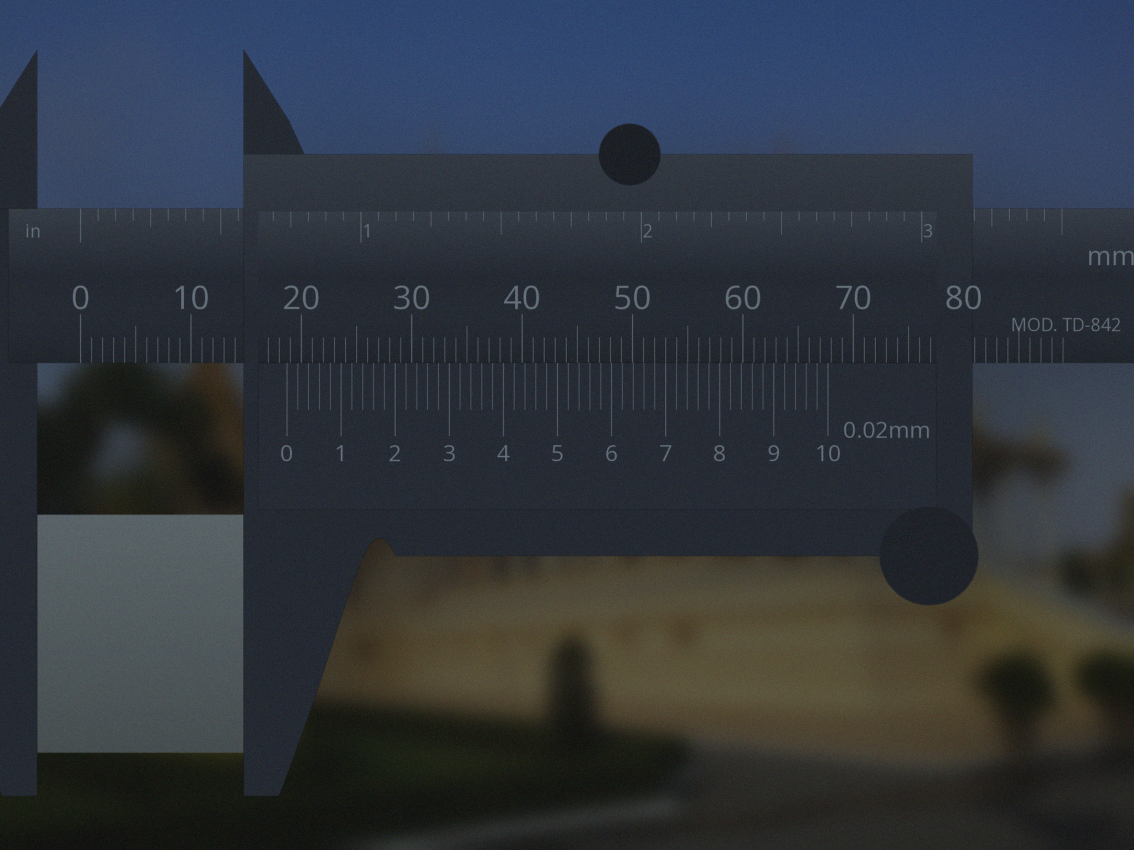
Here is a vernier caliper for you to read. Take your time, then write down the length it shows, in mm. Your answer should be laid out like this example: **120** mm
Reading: **18.7** mm
